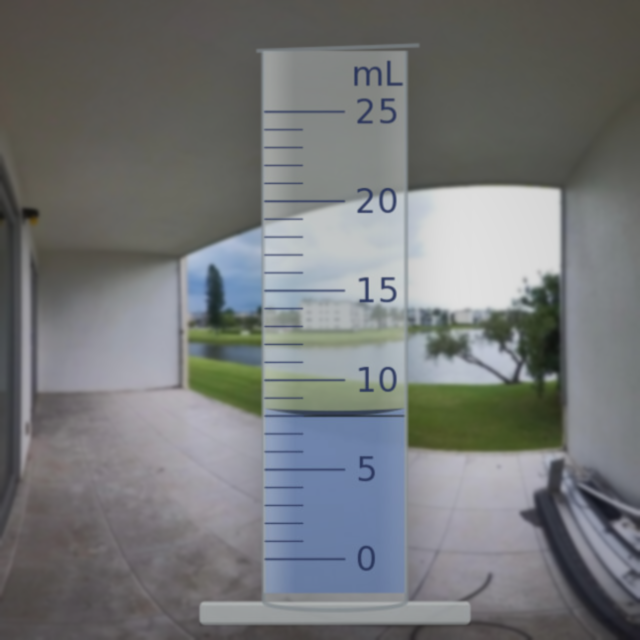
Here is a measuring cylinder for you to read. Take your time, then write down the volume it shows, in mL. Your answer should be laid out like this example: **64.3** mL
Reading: **8** mL
